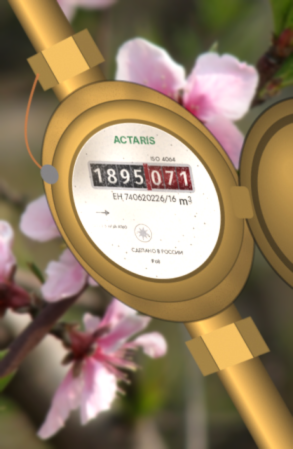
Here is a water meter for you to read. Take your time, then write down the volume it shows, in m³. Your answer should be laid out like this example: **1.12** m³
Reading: **1895.071** m³
